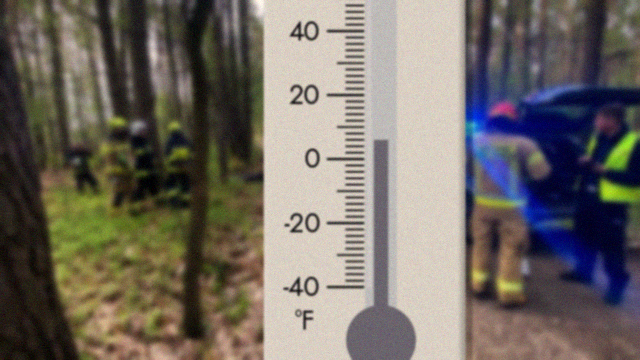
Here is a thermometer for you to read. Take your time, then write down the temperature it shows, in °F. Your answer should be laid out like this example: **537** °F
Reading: **6** °F
